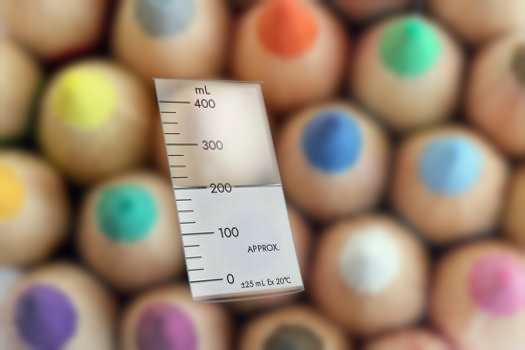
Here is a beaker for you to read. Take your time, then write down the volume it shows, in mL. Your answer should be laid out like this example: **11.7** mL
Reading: **200** mL
